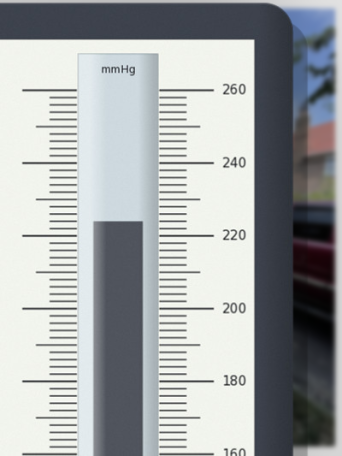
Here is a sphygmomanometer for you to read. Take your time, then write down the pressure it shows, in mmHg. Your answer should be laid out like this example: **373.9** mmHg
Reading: **224** mmHg
